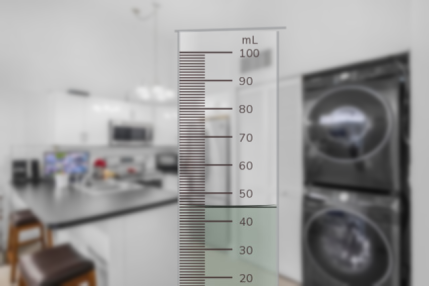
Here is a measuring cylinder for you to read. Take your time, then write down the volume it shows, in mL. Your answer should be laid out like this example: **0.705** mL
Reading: **45** mL
